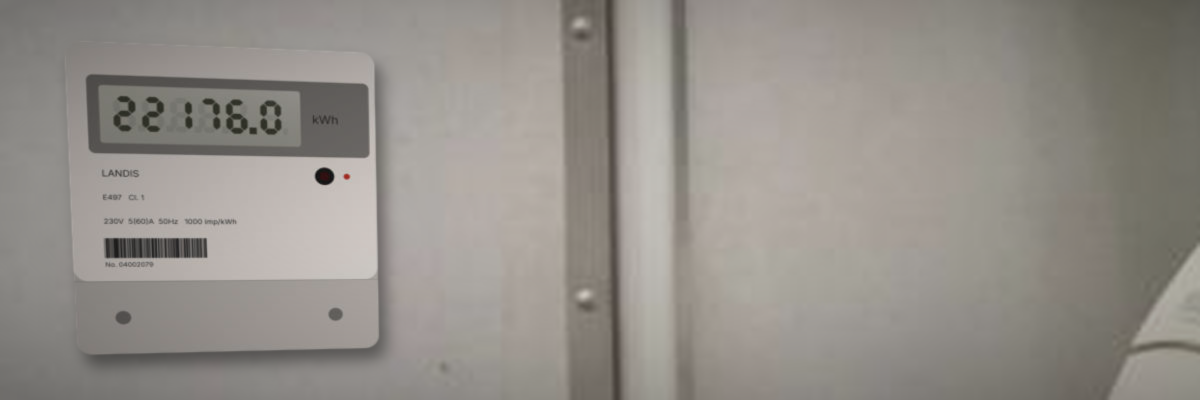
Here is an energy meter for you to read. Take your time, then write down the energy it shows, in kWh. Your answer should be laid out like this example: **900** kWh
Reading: **22176.0** kWh
